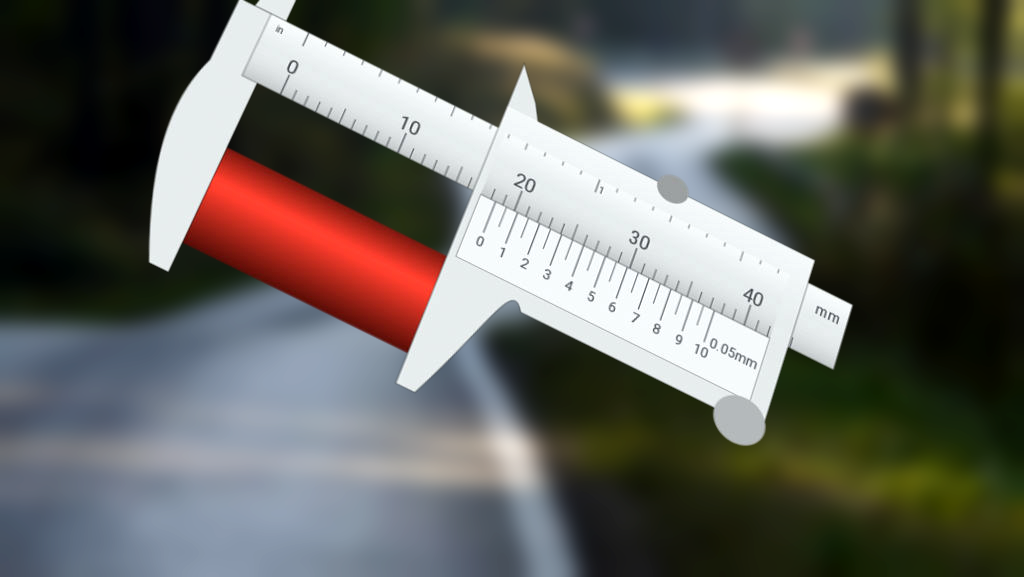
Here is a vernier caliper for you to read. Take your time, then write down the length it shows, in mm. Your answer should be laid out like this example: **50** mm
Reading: **18.4** mm
